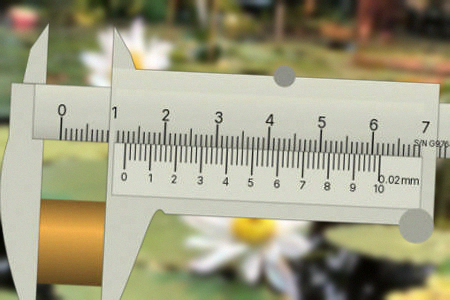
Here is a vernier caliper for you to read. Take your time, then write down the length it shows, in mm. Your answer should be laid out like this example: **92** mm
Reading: **12.5** mm
